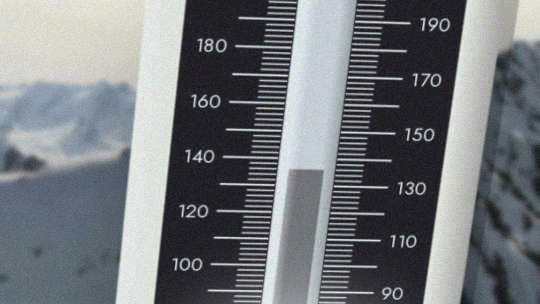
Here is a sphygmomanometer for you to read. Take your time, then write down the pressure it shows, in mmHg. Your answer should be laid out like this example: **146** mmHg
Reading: **136** mmHg
